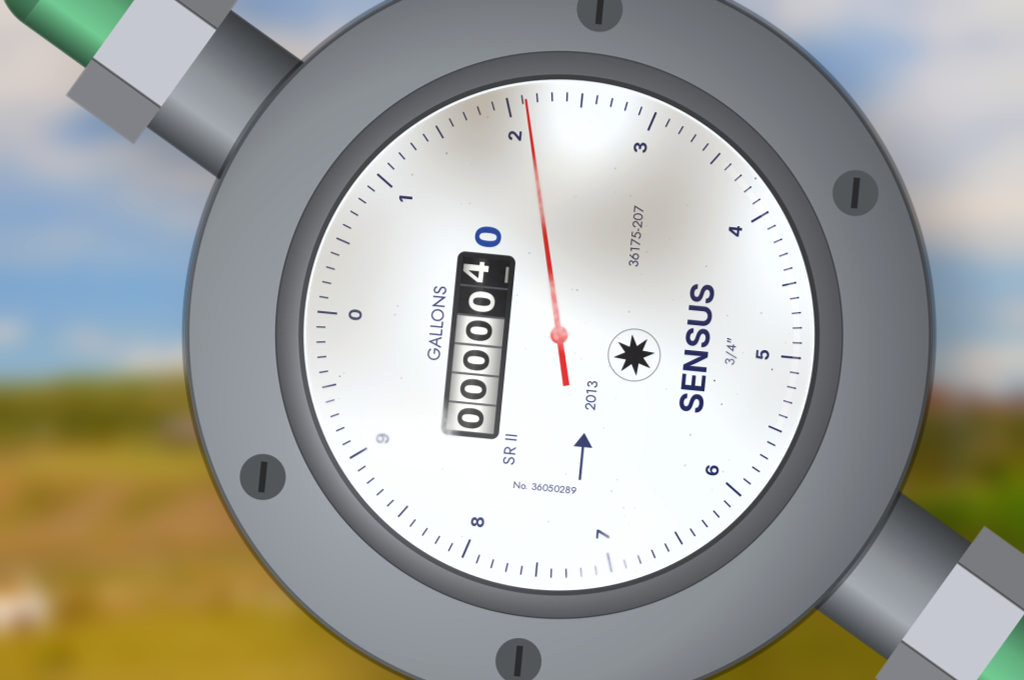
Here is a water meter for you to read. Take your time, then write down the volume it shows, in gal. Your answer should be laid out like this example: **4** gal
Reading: **42.1** gal
